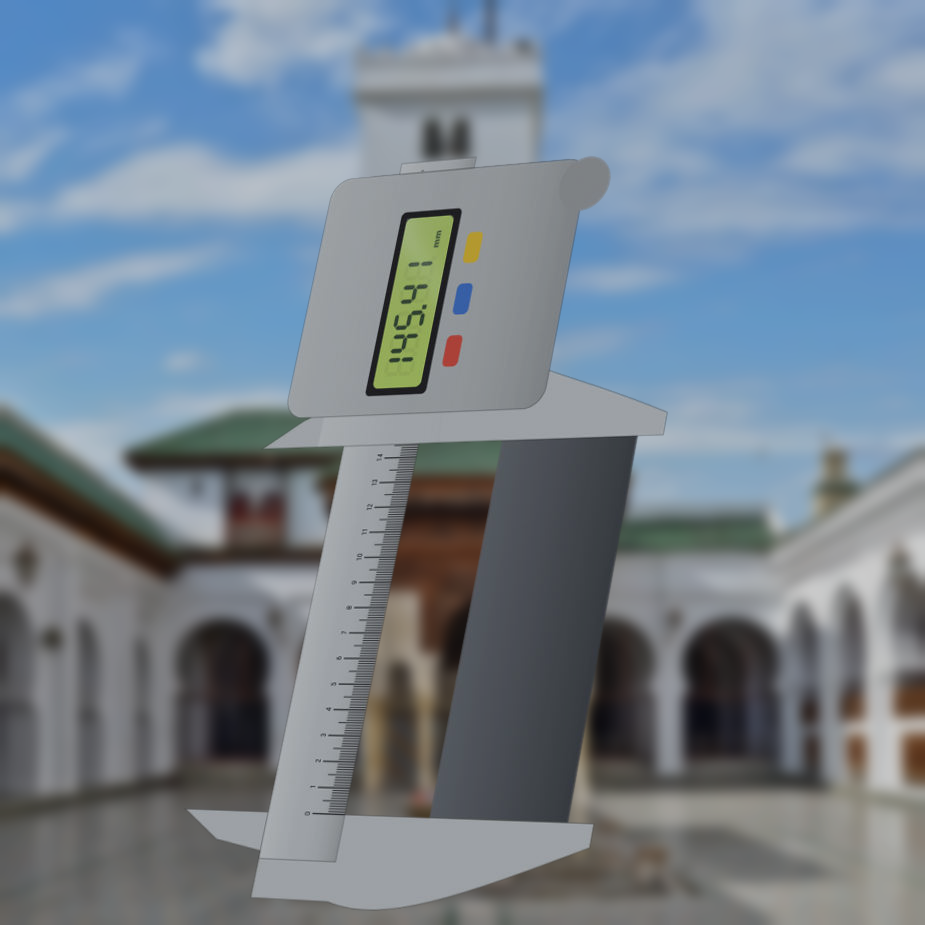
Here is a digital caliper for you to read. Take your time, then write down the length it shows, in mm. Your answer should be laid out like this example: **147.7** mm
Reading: **145.41** mm
